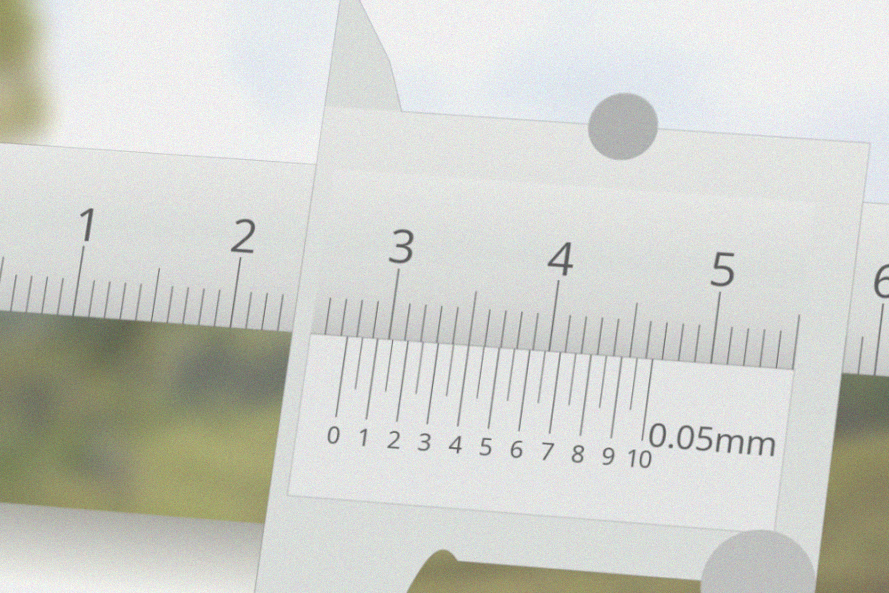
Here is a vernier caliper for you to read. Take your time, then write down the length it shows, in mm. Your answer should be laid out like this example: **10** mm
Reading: **27.4** mm
